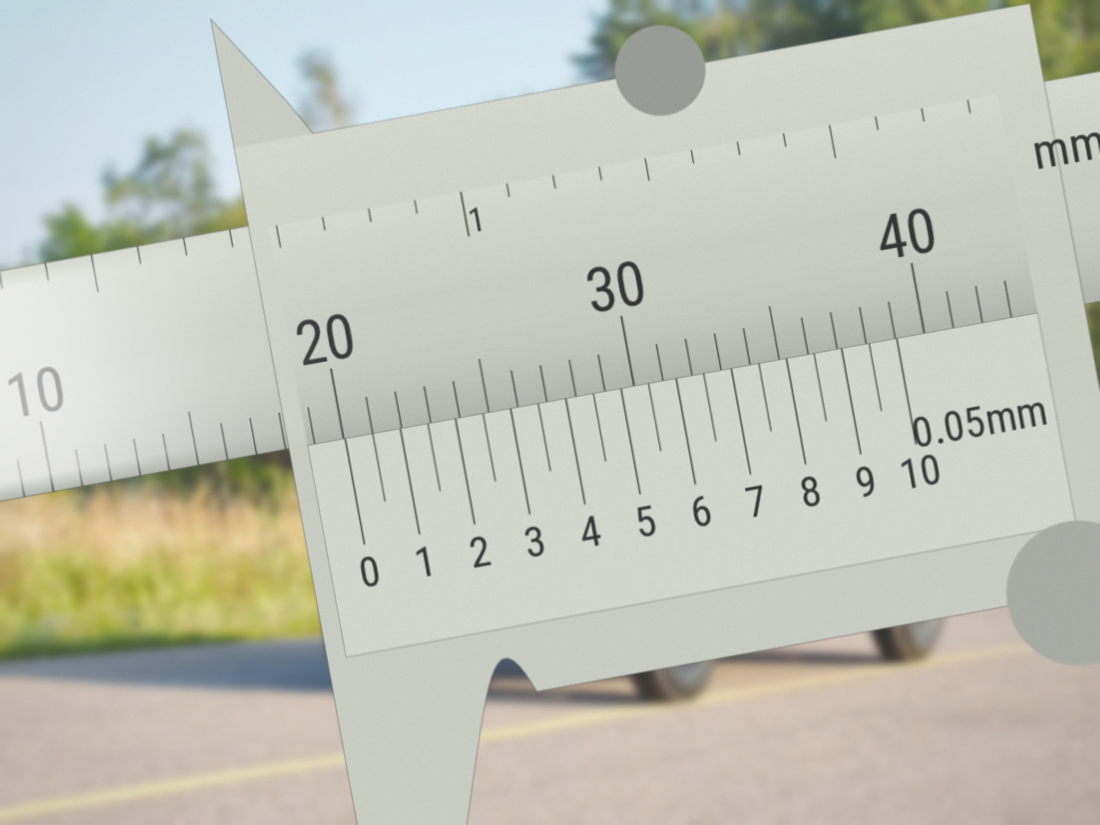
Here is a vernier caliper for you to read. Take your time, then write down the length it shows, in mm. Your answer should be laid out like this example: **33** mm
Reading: **20.05** mm
